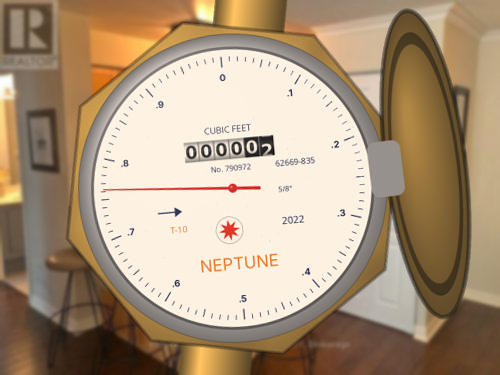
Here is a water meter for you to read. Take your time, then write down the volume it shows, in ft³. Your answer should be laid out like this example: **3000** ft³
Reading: **1.76** ft³
